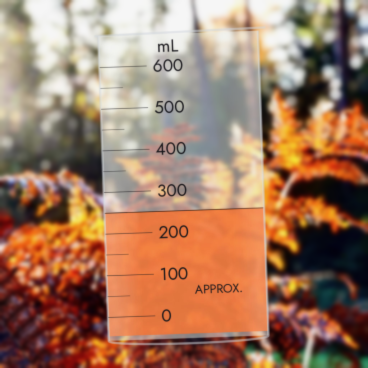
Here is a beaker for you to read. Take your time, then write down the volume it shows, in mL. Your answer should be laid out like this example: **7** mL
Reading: **250** mL
